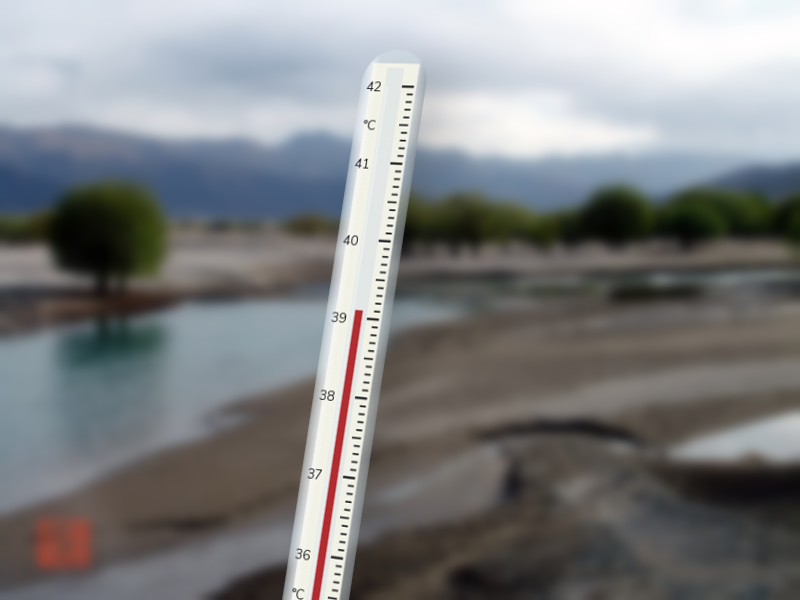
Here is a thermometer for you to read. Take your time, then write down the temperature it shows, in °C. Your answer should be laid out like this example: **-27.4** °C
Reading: **39.1** °C
